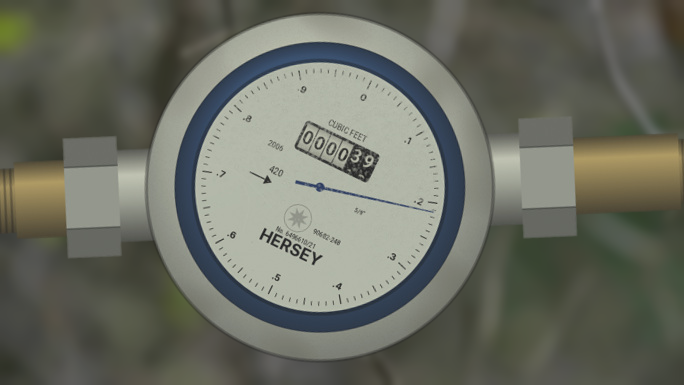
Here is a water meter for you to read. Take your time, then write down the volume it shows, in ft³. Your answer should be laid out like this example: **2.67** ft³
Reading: **39.21** ft³
